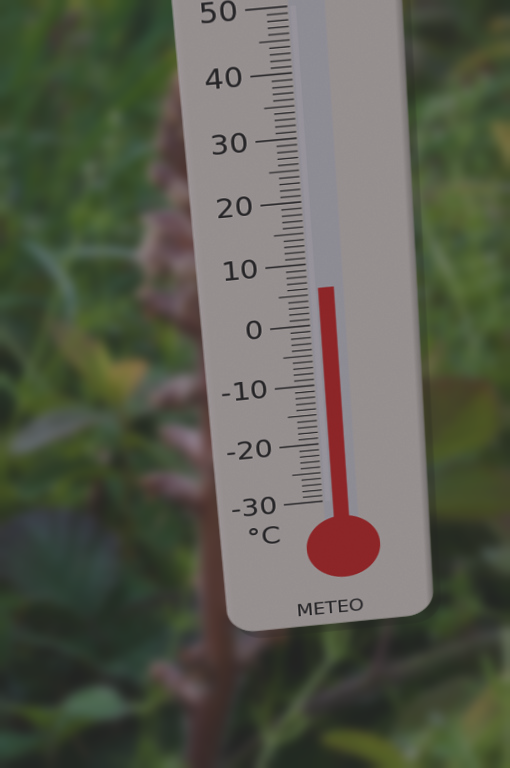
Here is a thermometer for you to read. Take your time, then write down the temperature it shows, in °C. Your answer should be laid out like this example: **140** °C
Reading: **6** °C
